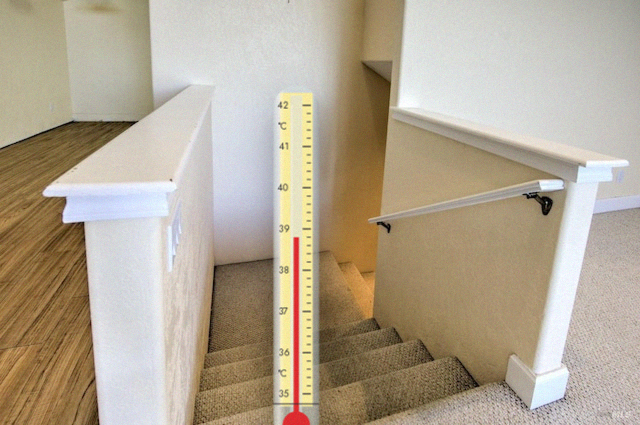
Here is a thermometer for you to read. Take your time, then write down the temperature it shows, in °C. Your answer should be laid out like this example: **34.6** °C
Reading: **38.8** °C
